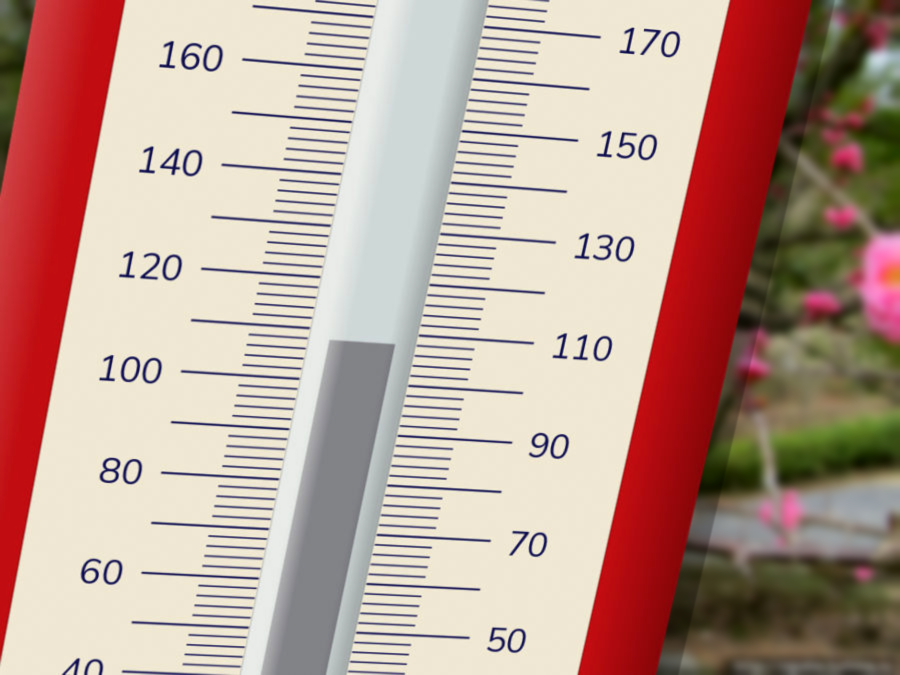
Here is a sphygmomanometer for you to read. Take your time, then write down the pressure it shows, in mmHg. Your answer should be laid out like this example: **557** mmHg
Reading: **108** mmHg
